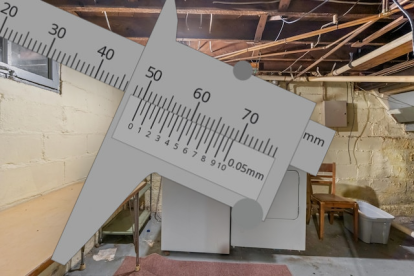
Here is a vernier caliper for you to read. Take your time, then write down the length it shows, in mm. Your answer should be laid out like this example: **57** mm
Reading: **49.8** mm
